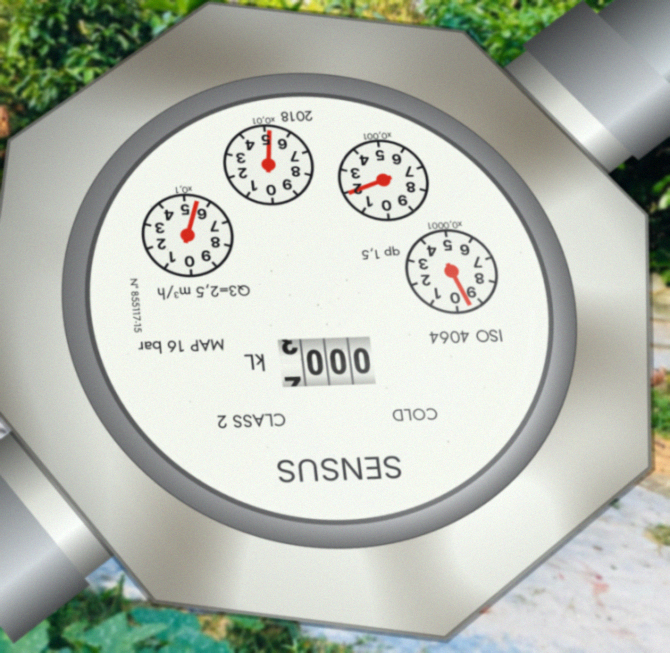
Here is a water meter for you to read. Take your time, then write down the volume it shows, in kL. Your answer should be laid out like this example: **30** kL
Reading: **2.5519** kL
